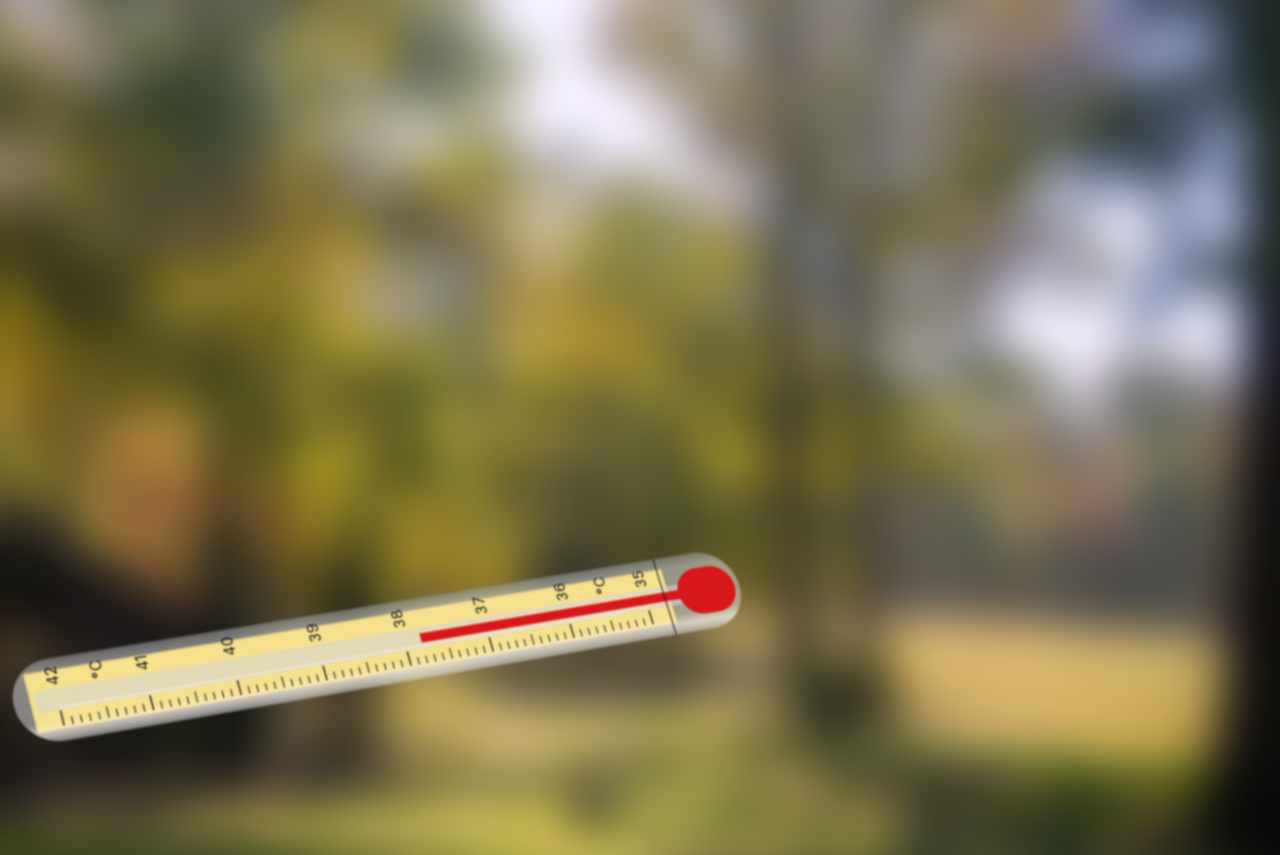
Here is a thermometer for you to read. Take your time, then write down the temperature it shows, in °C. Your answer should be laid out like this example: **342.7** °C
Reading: **37.8** °C
